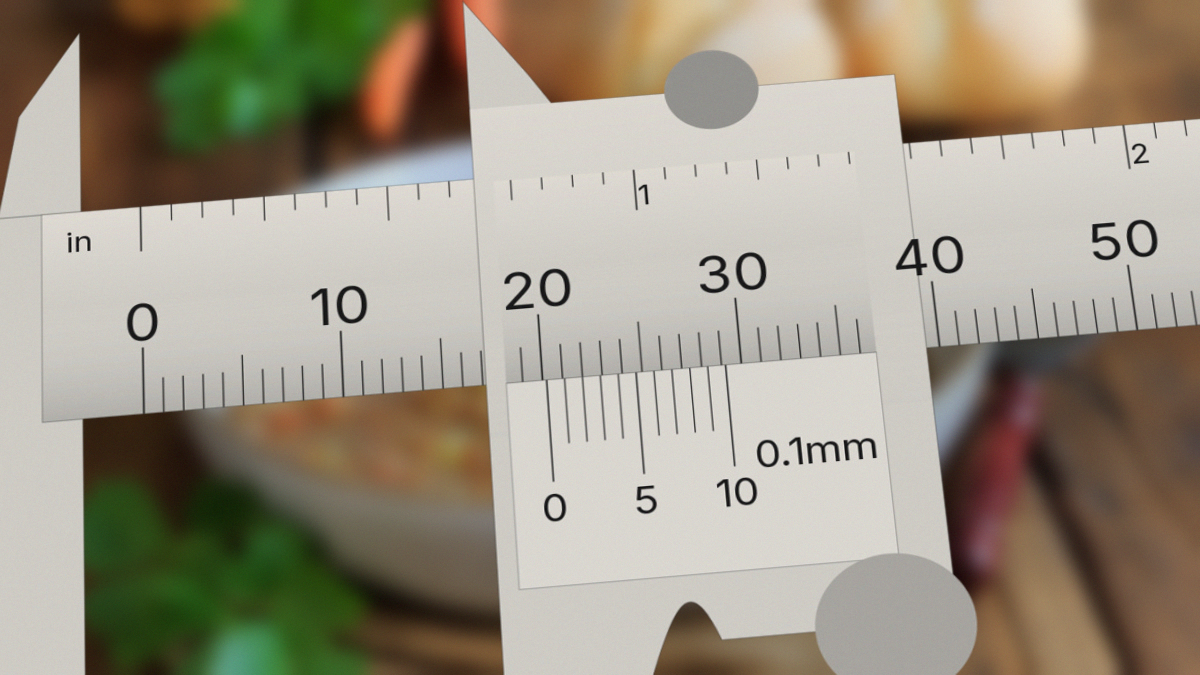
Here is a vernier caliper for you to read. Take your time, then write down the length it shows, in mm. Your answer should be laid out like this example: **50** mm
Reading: **20.2** mm
